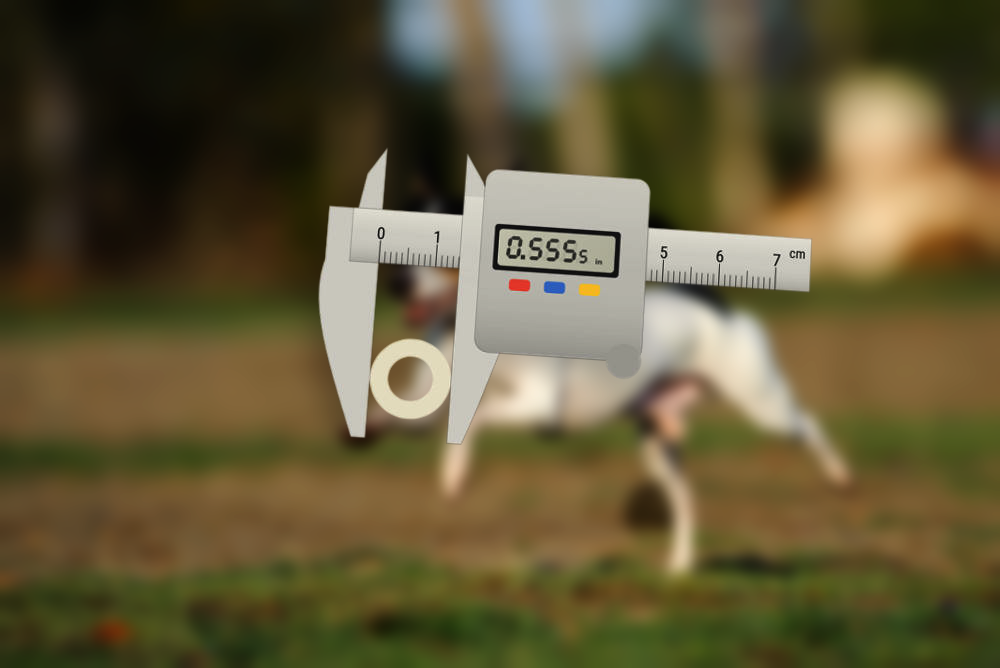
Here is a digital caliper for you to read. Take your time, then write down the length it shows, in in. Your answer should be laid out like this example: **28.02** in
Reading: **0.5555** in
